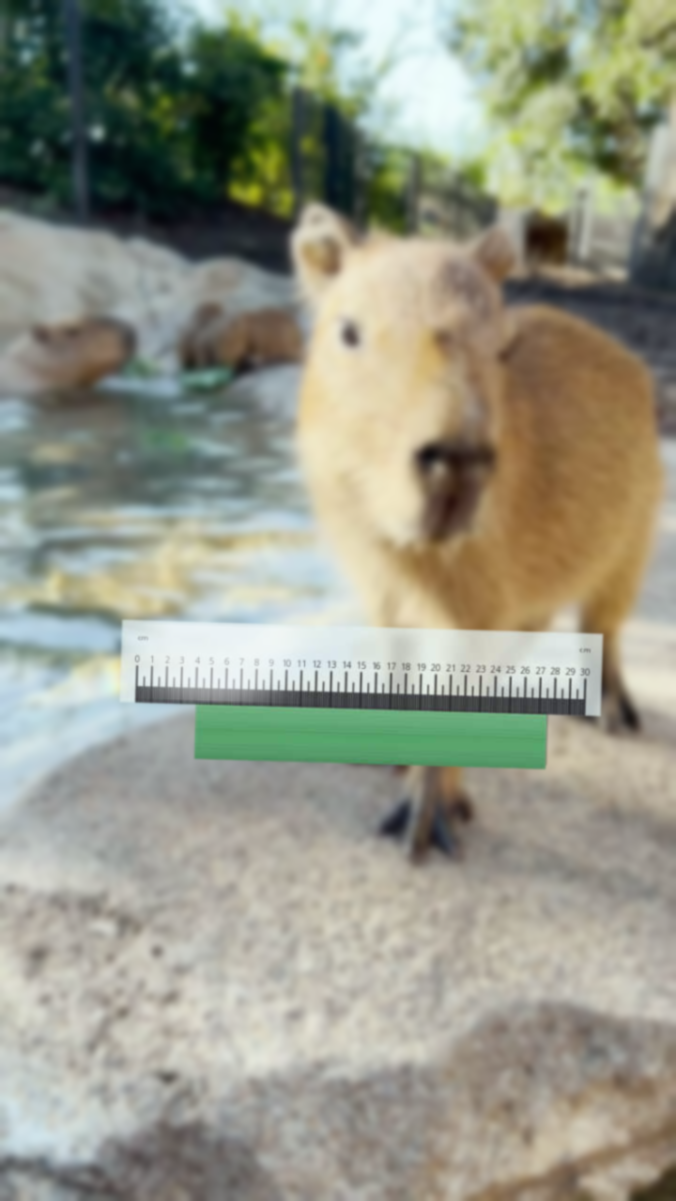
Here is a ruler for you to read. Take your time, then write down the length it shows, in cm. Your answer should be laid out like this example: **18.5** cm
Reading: **23.5** cm
